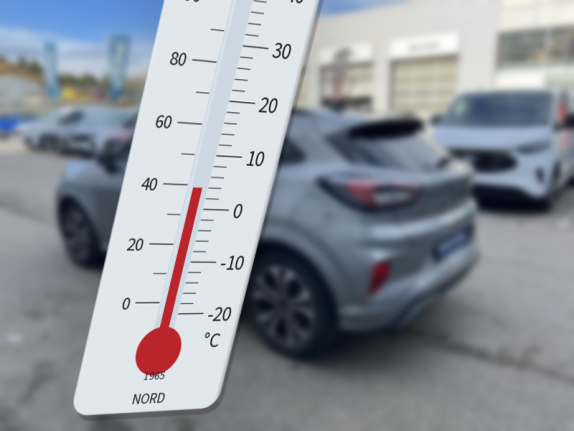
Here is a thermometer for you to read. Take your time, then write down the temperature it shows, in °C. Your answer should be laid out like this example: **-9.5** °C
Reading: **4** °C
